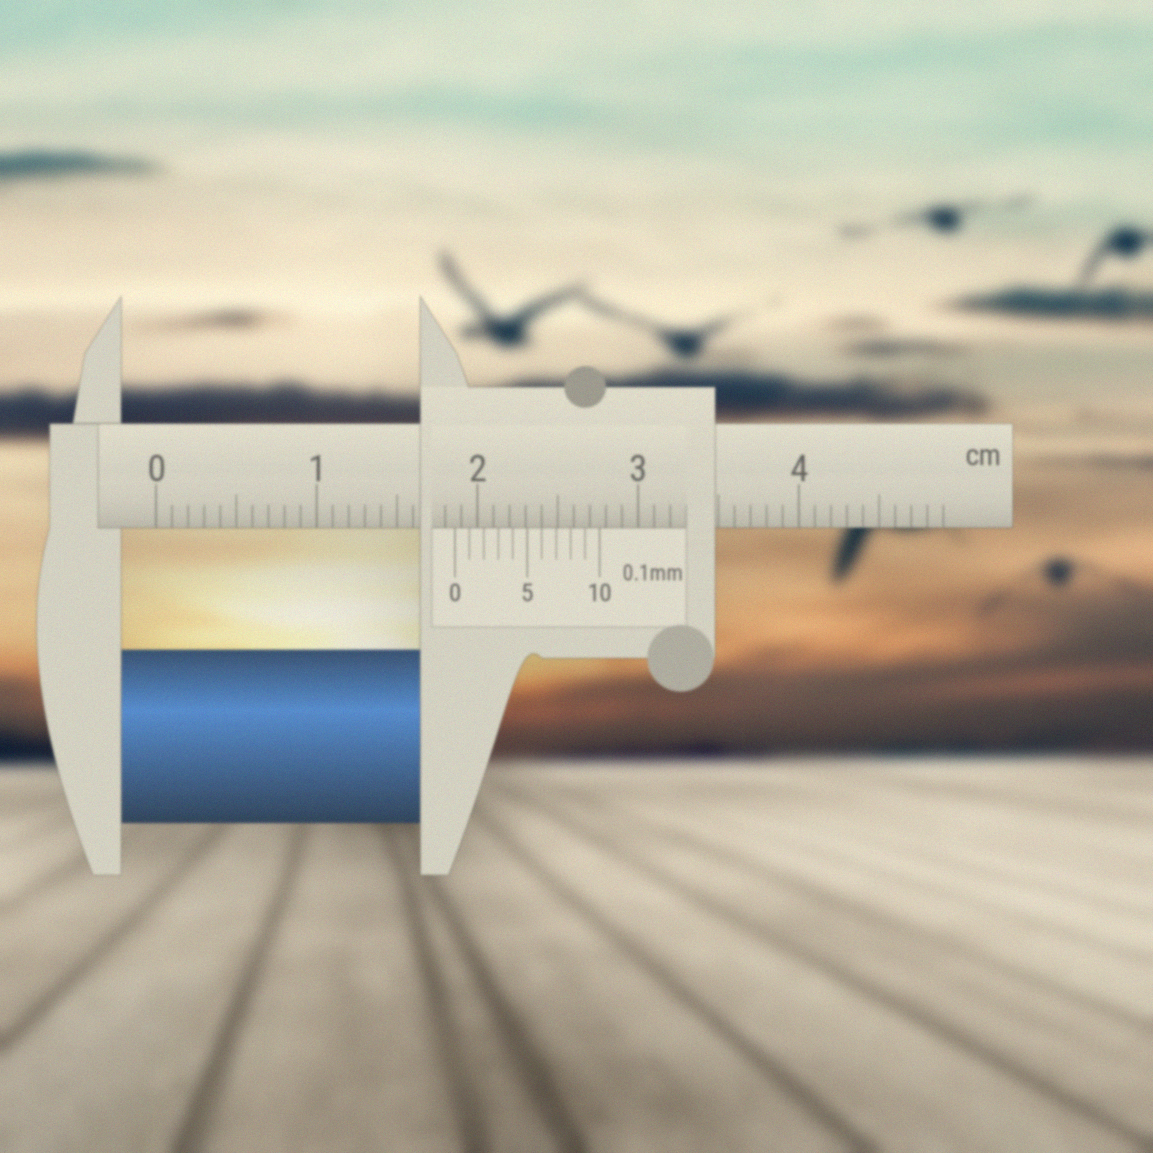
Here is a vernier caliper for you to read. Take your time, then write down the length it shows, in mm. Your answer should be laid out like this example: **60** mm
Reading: **18.6** mm
